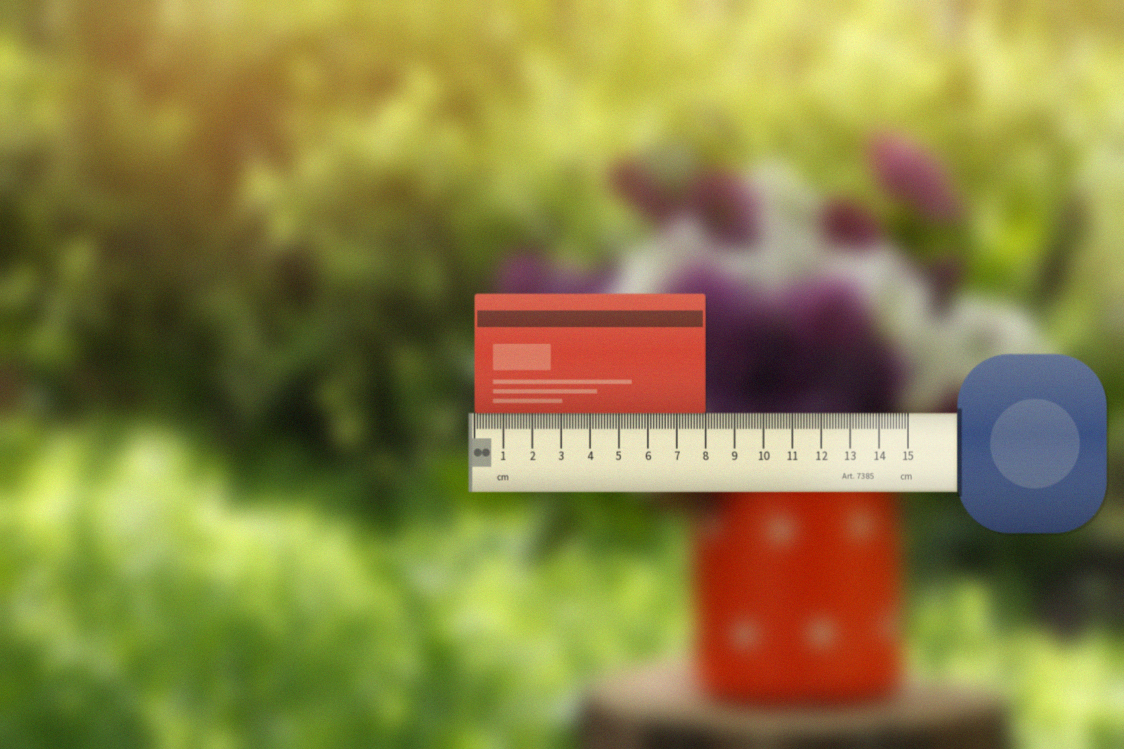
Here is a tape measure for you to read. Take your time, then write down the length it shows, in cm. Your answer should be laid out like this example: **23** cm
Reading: **8** cm
